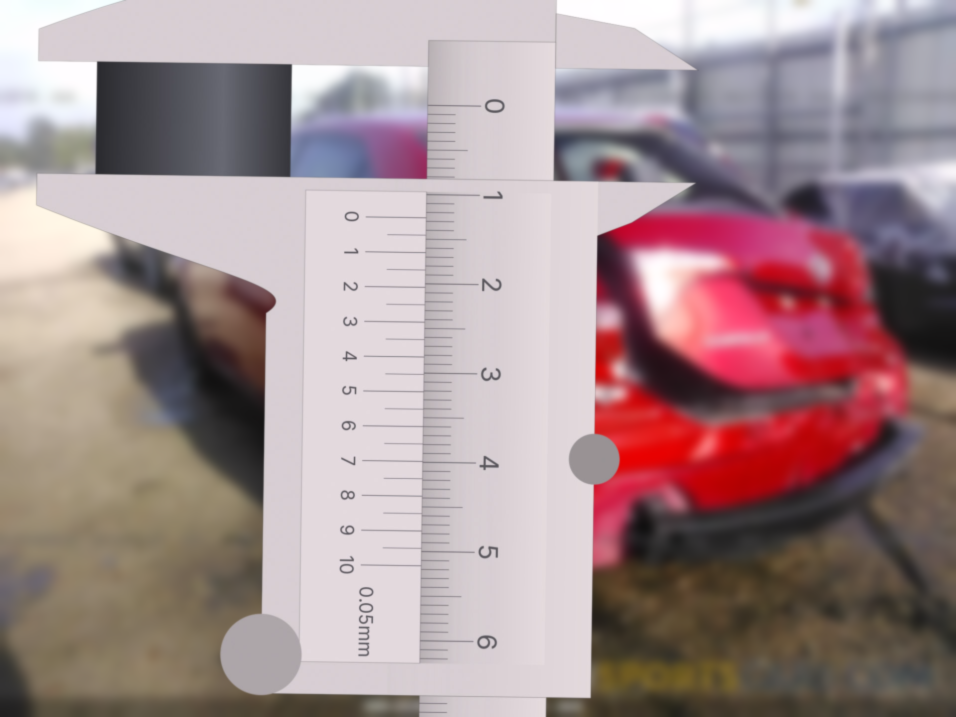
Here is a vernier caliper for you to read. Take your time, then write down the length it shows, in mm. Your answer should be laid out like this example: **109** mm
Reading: **12.6** mm
